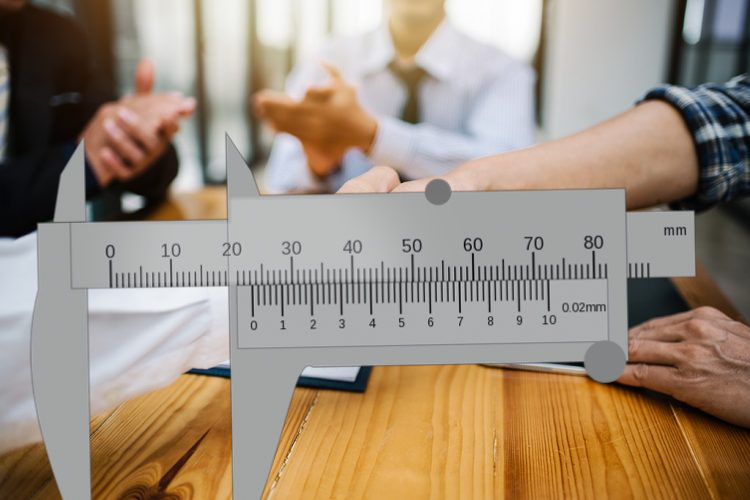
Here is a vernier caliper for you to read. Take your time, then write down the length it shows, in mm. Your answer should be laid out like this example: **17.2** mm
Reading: **23.4** mm
